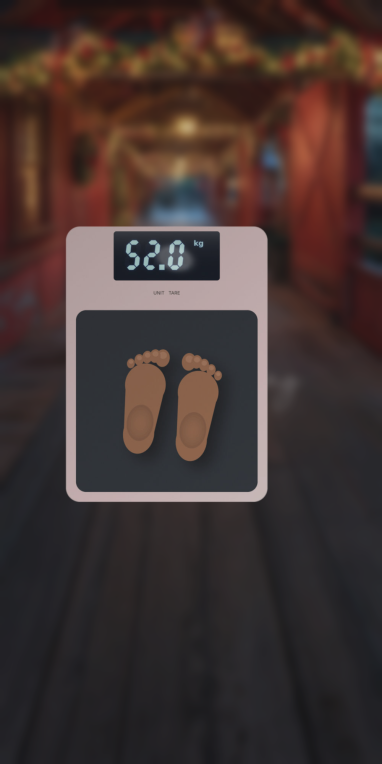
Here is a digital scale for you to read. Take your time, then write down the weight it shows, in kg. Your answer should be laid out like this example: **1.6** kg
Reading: **52.0** kg
